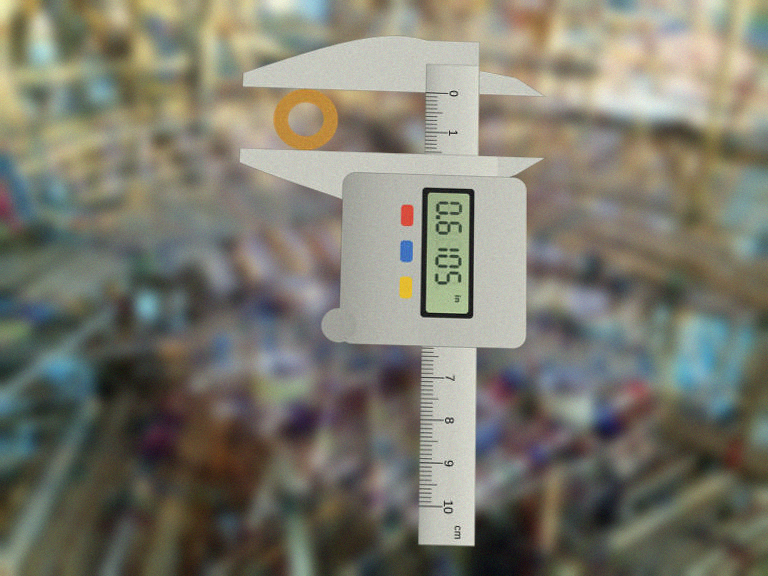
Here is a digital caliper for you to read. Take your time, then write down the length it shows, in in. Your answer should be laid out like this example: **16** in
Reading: **0.6105** in
